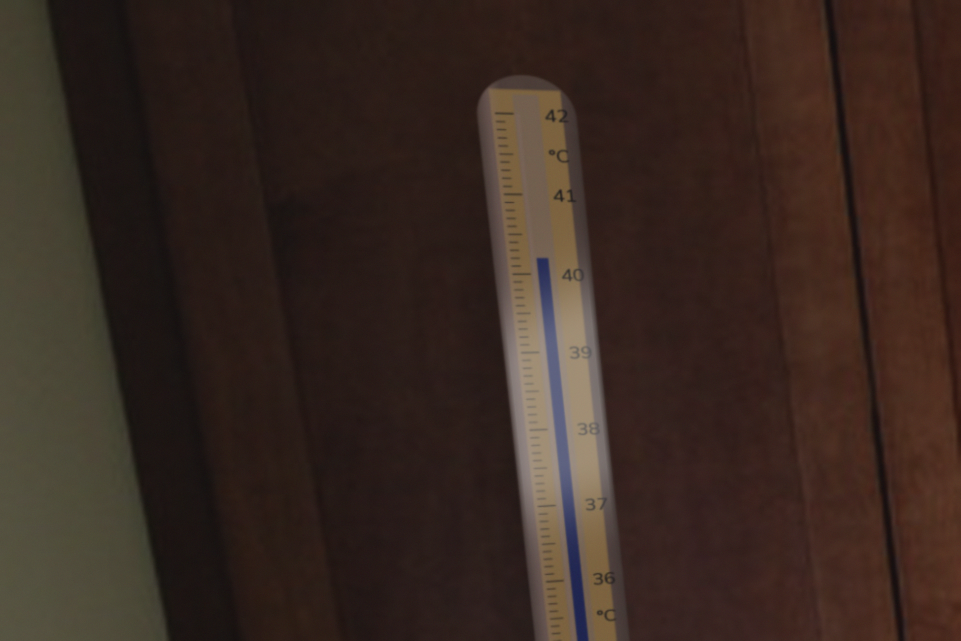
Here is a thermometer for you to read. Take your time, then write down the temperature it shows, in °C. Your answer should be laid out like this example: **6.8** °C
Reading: **40.2** °C
